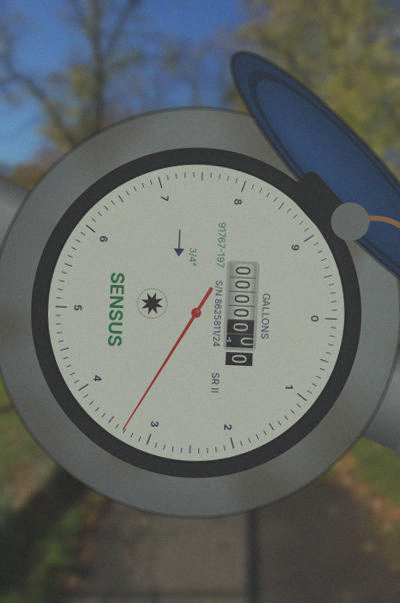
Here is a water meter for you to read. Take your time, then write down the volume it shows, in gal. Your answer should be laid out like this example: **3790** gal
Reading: **3.3** gal
